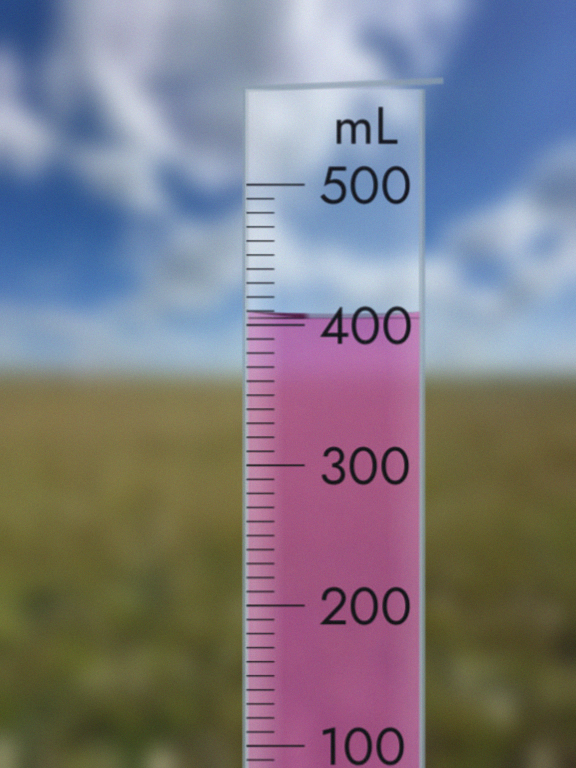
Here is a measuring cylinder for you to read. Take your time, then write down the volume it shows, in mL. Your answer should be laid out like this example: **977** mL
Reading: **405** mL
